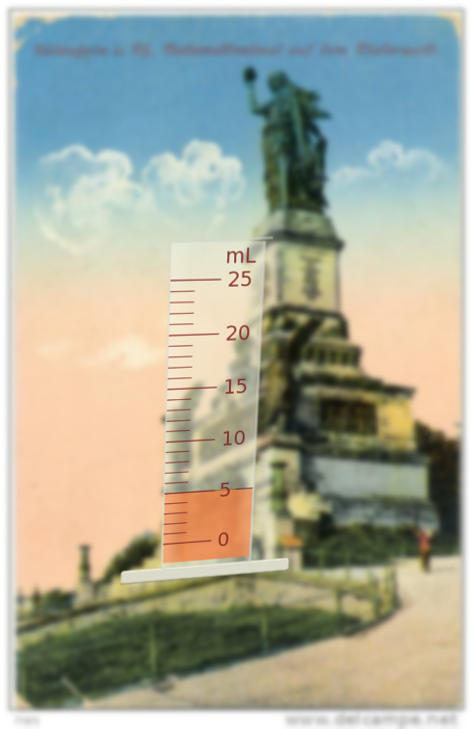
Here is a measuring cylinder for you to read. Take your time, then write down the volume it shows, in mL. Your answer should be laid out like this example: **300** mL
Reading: **5** mL
